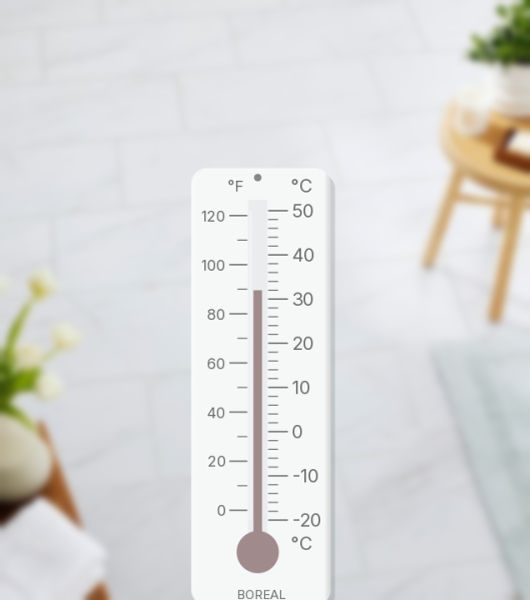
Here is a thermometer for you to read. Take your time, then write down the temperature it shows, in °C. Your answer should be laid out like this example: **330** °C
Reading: **32** °C
